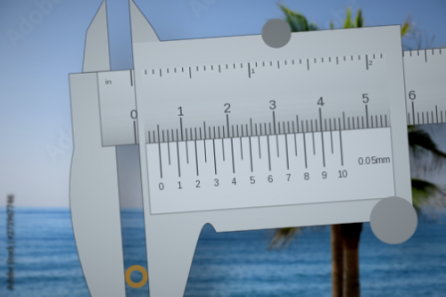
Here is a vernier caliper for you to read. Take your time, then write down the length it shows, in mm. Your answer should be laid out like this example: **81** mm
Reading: **5.0** mm
